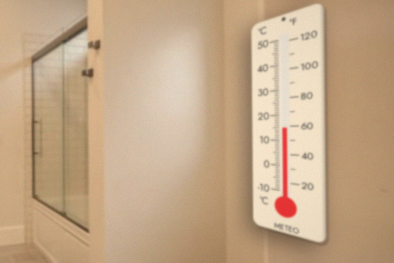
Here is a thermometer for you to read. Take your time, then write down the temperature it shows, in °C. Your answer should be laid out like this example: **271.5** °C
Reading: **15** °C
